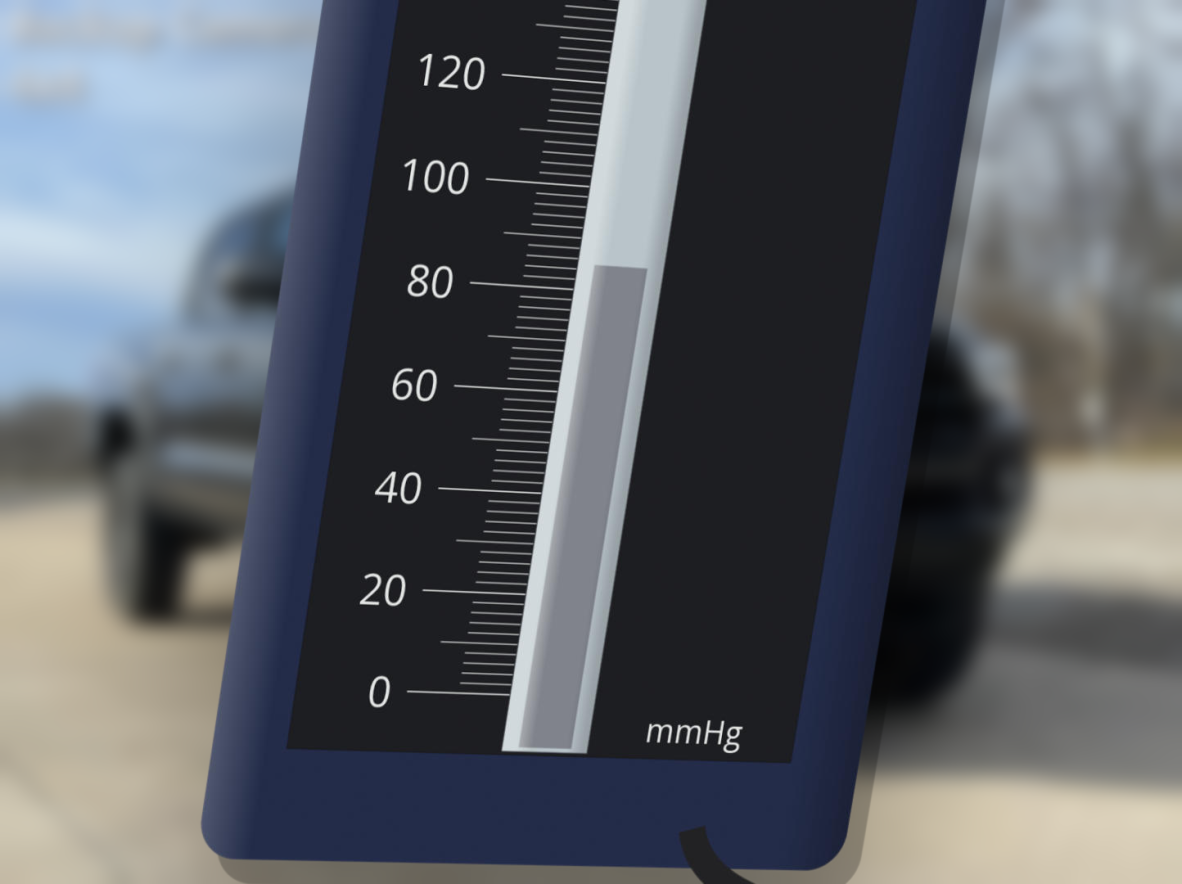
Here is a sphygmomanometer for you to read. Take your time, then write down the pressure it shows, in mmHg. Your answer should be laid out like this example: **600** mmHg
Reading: **85** mmHg
